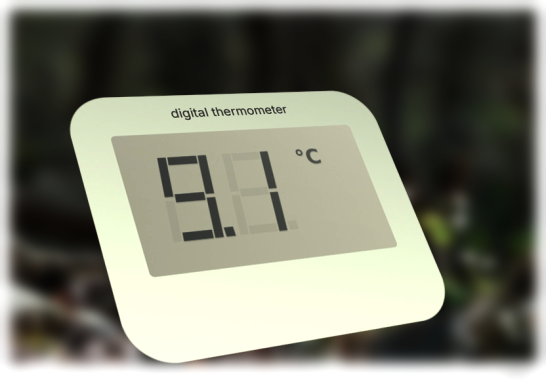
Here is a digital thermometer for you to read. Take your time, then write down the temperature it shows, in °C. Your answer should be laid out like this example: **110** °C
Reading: **9.1** °C
